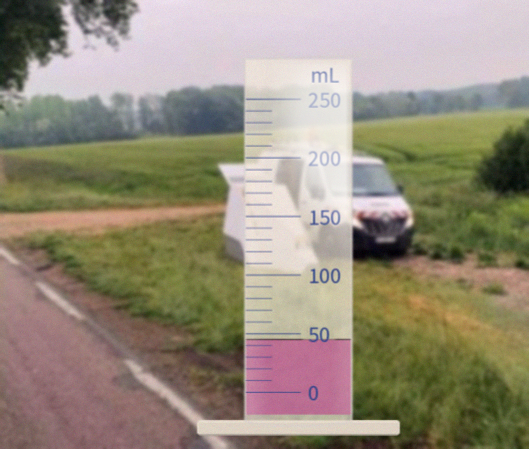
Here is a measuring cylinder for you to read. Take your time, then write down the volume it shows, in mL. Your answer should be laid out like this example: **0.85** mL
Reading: **45** mL
